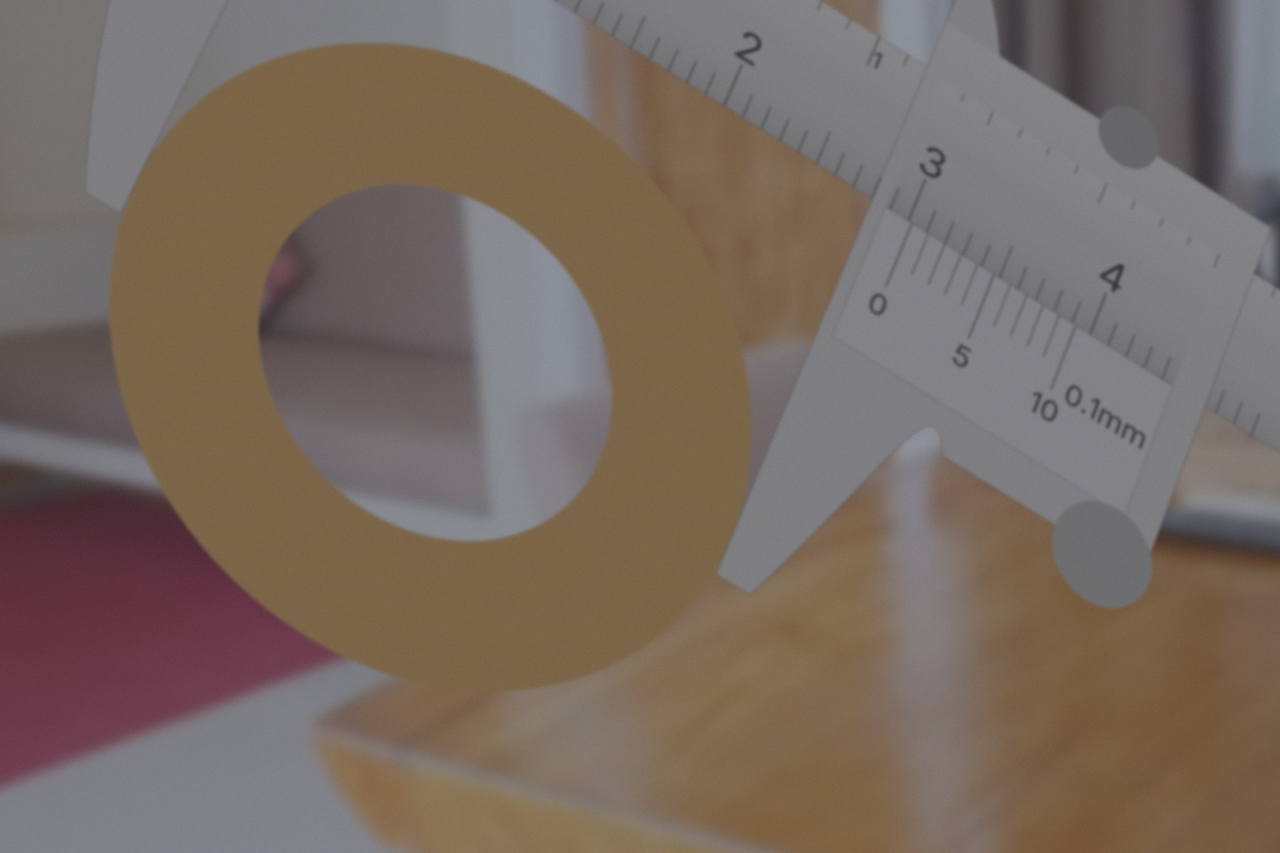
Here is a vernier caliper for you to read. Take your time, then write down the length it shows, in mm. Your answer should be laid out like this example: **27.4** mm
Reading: **30.2** mm
